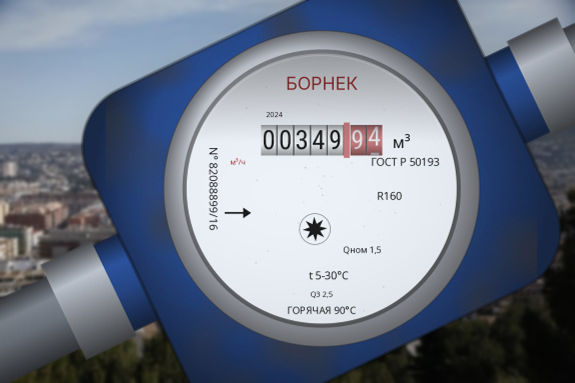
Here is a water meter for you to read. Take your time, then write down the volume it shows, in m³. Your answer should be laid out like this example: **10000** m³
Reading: **349.94** m³
